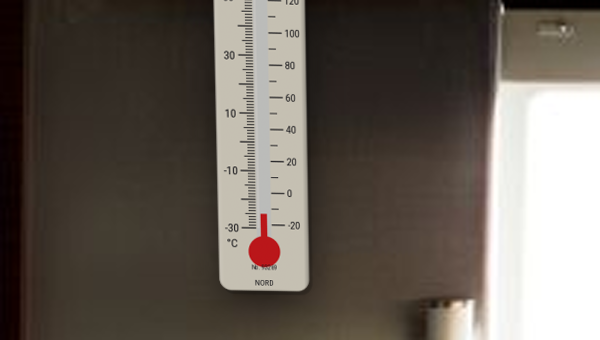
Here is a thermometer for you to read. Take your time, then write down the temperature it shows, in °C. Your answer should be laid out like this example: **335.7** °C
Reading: **-25** °C
